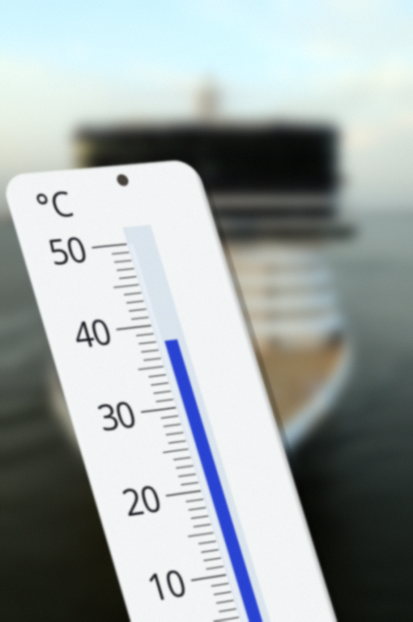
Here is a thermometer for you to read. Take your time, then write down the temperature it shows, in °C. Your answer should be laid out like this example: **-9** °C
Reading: **38** °C
